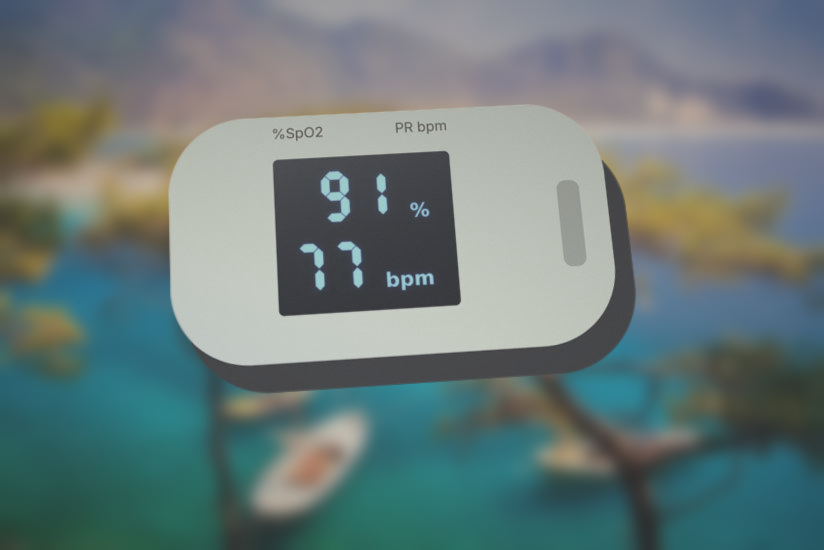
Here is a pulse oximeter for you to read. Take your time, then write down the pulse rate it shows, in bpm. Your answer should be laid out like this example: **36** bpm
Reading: **77** bpm
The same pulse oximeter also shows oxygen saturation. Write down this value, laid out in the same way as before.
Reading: **91** %
